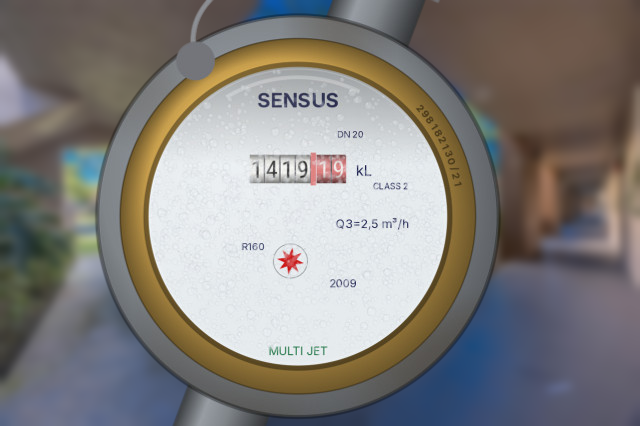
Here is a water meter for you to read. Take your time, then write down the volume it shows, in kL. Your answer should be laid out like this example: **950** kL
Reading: **1419.19** kL
